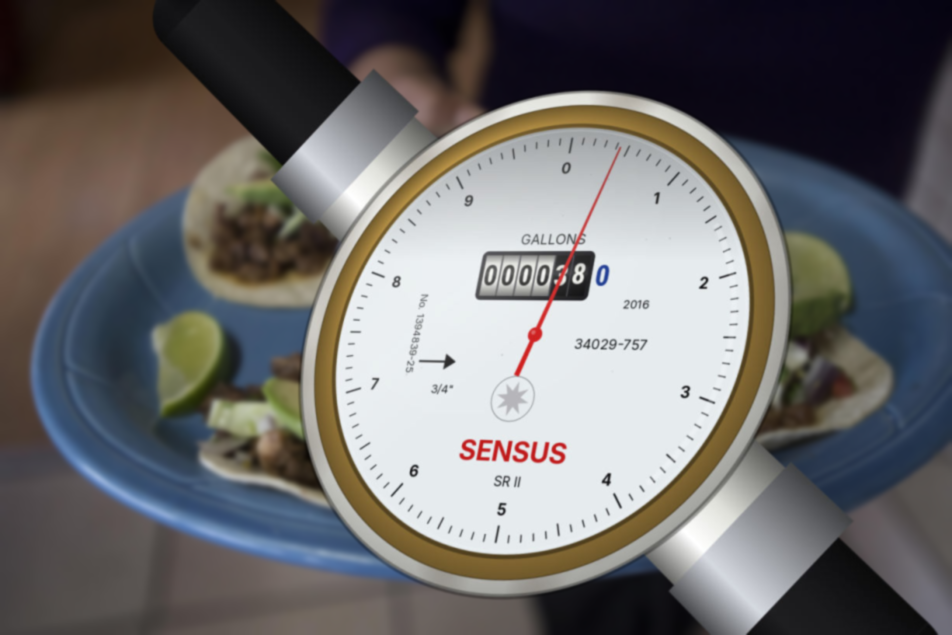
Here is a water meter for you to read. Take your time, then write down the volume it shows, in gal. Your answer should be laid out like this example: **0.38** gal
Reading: **380.4** gal
